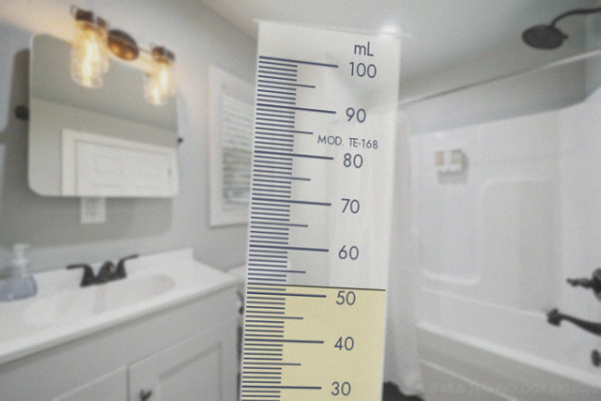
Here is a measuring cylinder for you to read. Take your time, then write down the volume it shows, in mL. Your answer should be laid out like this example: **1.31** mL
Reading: **52** mL
